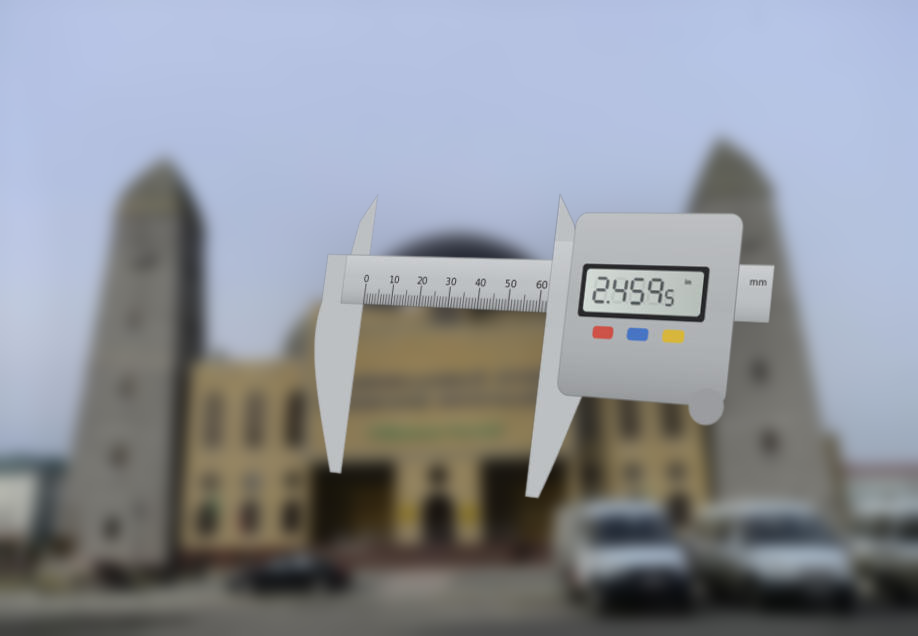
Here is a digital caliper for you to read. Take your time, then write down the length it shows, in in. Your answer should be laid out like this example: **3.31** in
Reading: **2.4595** in
